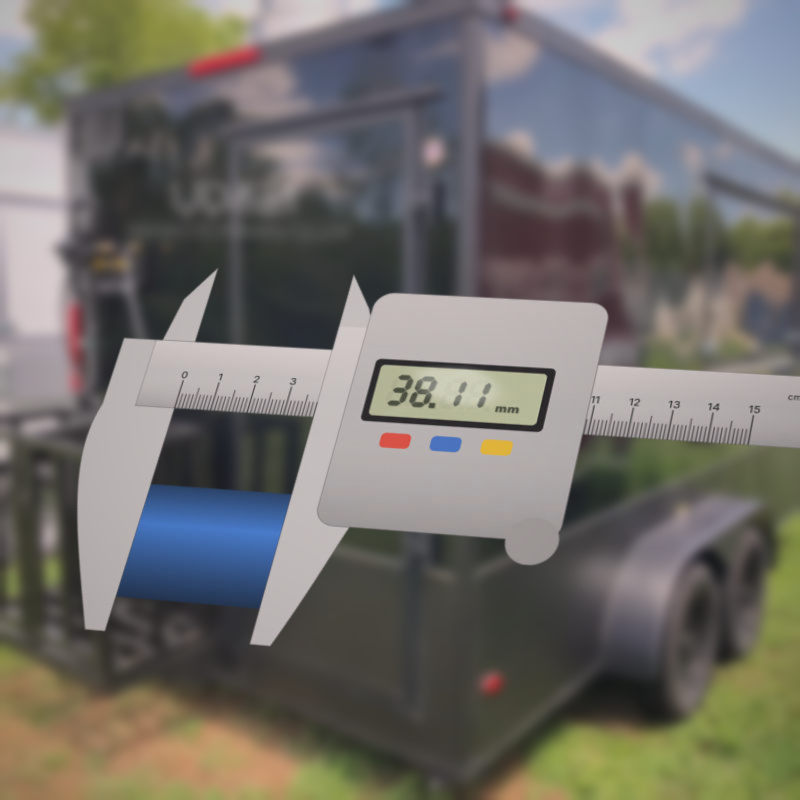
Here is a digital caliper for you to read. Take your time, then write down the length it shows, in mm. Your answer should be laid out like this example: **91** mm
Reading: **38.11** mm
